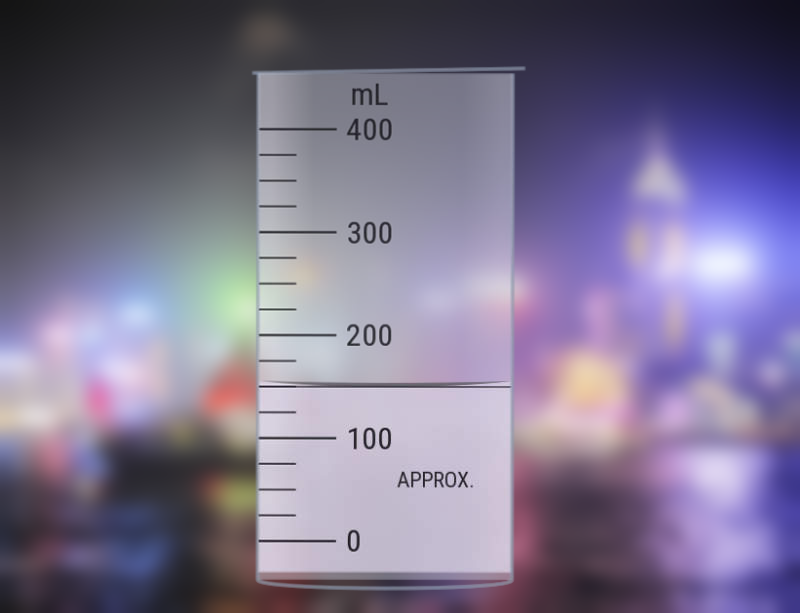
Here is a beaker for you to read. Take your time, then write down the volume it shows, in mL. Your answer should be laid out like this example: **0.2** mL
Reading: **150** mL
